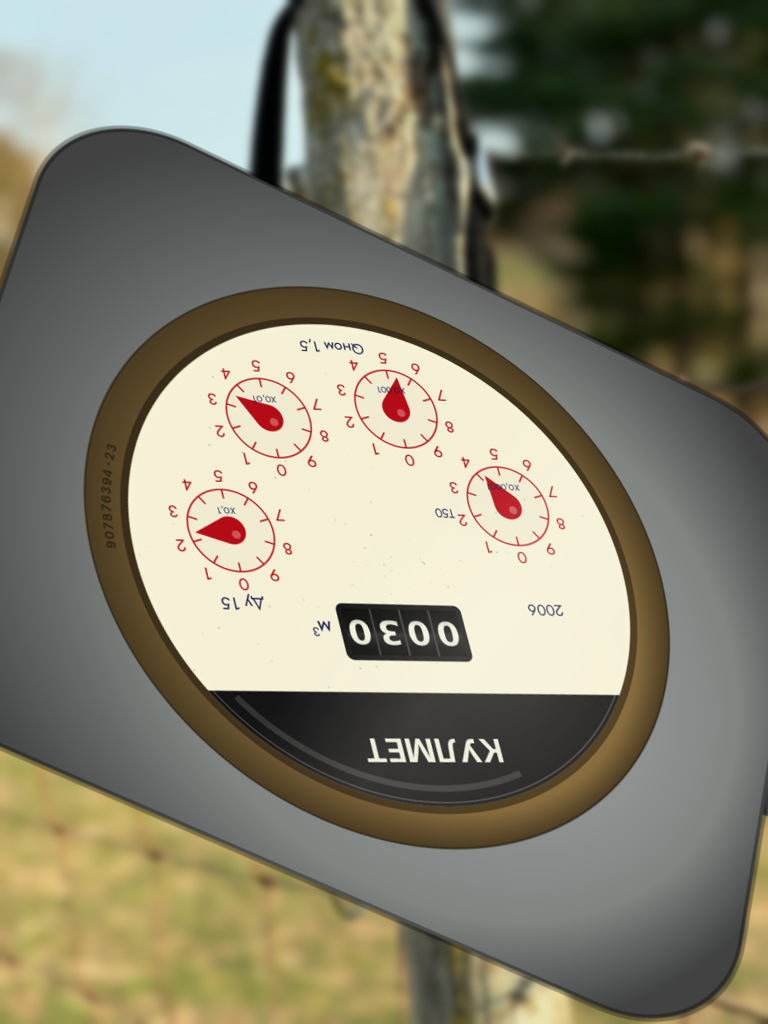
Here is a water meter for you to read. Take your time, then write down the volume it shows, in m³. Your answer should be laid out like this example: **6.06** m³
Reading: **30.2354** m³
